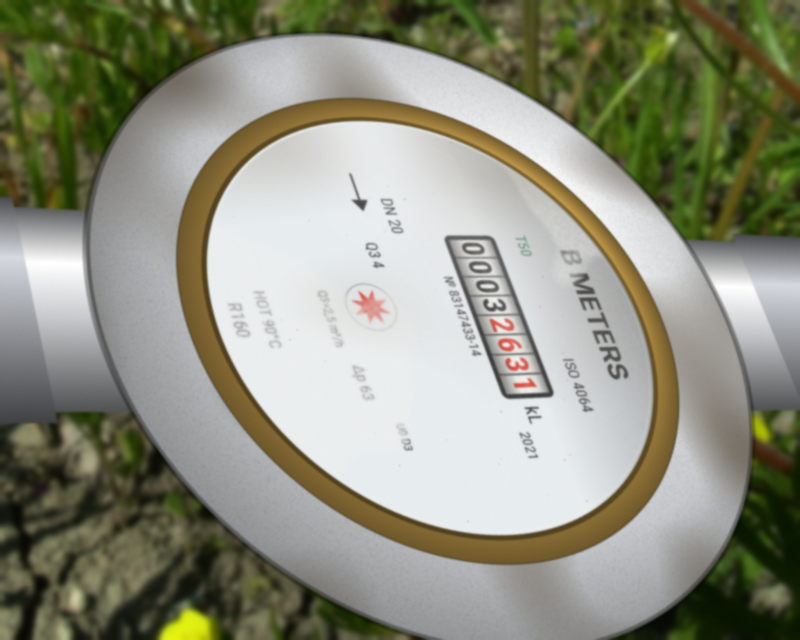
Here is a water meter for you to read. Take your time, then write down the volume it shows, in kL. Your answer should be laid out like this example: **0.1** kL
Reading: **3.2631** kL
